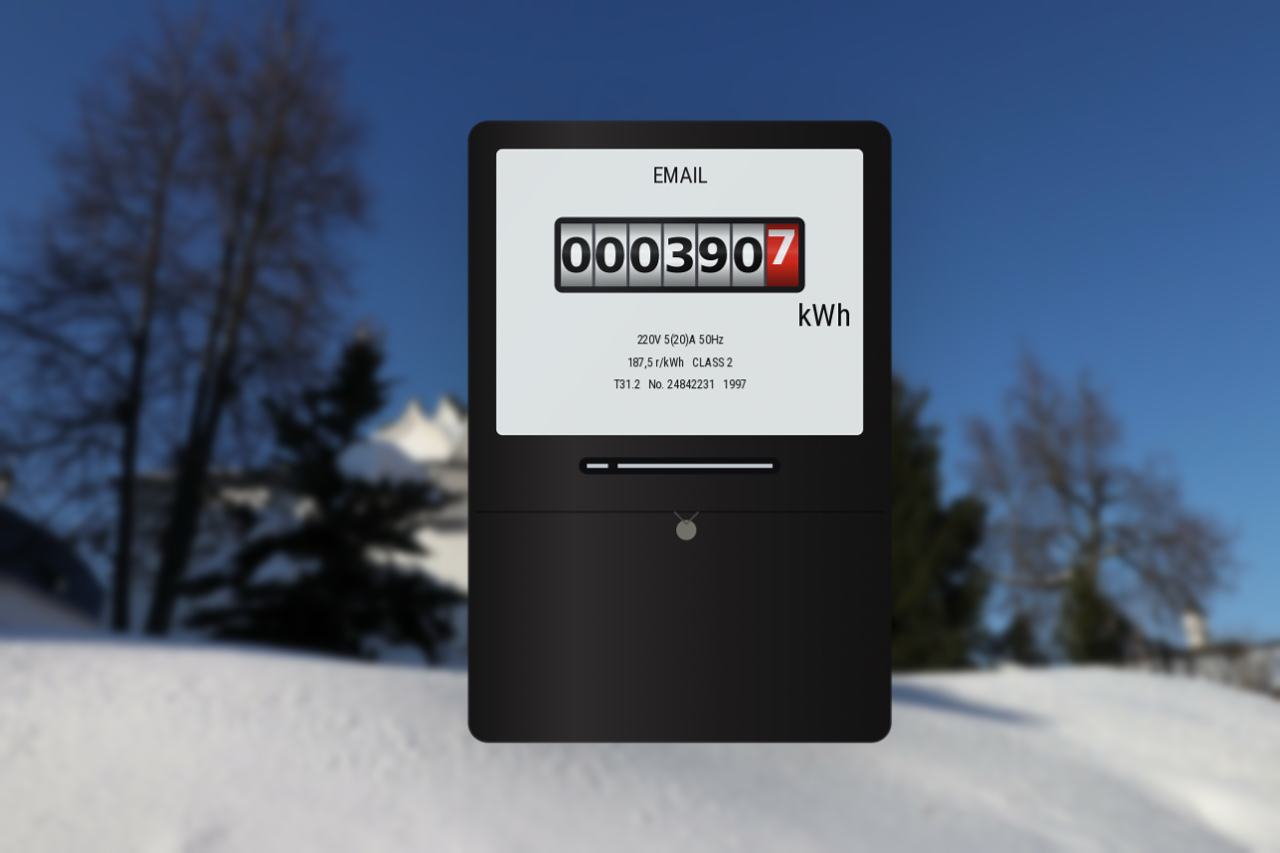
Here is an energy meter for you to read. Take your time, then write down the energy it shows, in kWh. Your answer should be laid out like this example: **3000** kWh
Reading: **390.7** kWh
